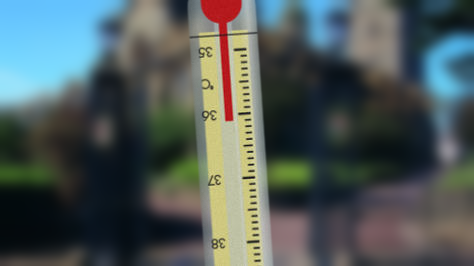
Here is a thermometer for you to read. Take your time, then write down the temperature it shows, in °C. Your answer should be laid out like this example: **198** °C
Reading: **36.1** °C
